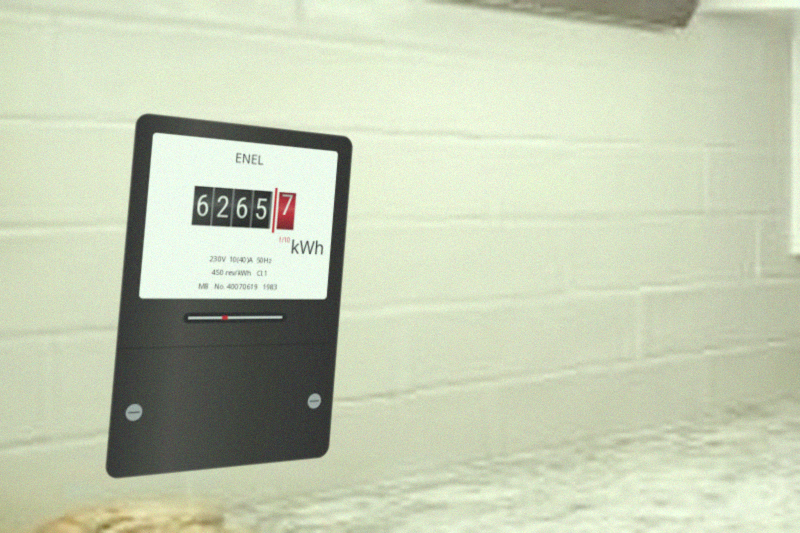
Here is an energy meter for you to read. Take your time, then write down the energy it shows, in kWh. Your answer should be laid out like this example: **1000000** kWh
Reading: **6265.7** kWh
